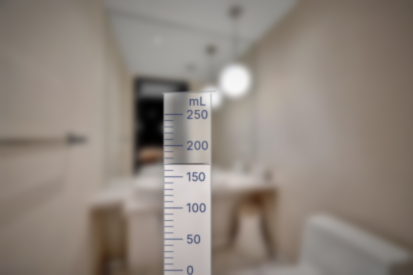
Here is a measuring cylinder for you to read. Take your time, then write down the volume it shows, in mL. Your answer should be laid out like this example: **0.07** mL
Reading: **170** mL
